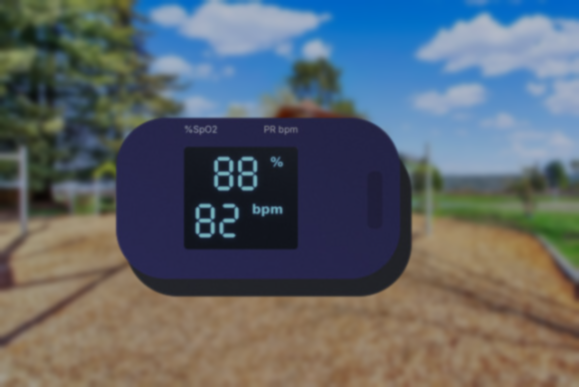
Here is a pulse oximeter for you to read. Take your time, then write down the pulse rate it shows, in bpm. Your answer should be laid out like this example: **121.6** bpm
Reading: **82** bpm
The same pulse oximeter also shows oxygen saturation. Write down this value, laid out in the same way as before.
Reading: **88** %
